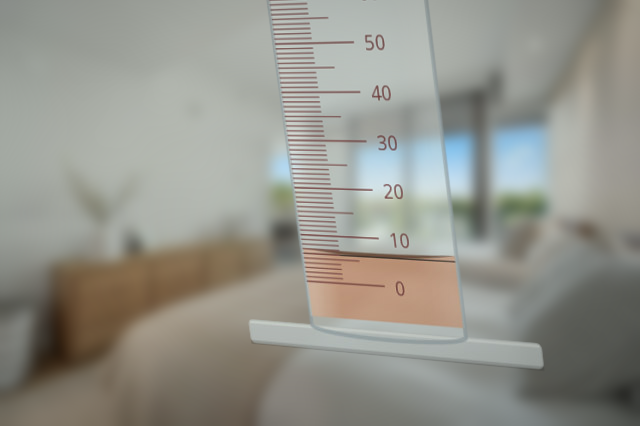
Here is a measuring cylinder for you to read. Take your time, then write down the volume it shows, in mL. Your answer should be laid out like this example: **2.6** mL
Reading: **6** mL
